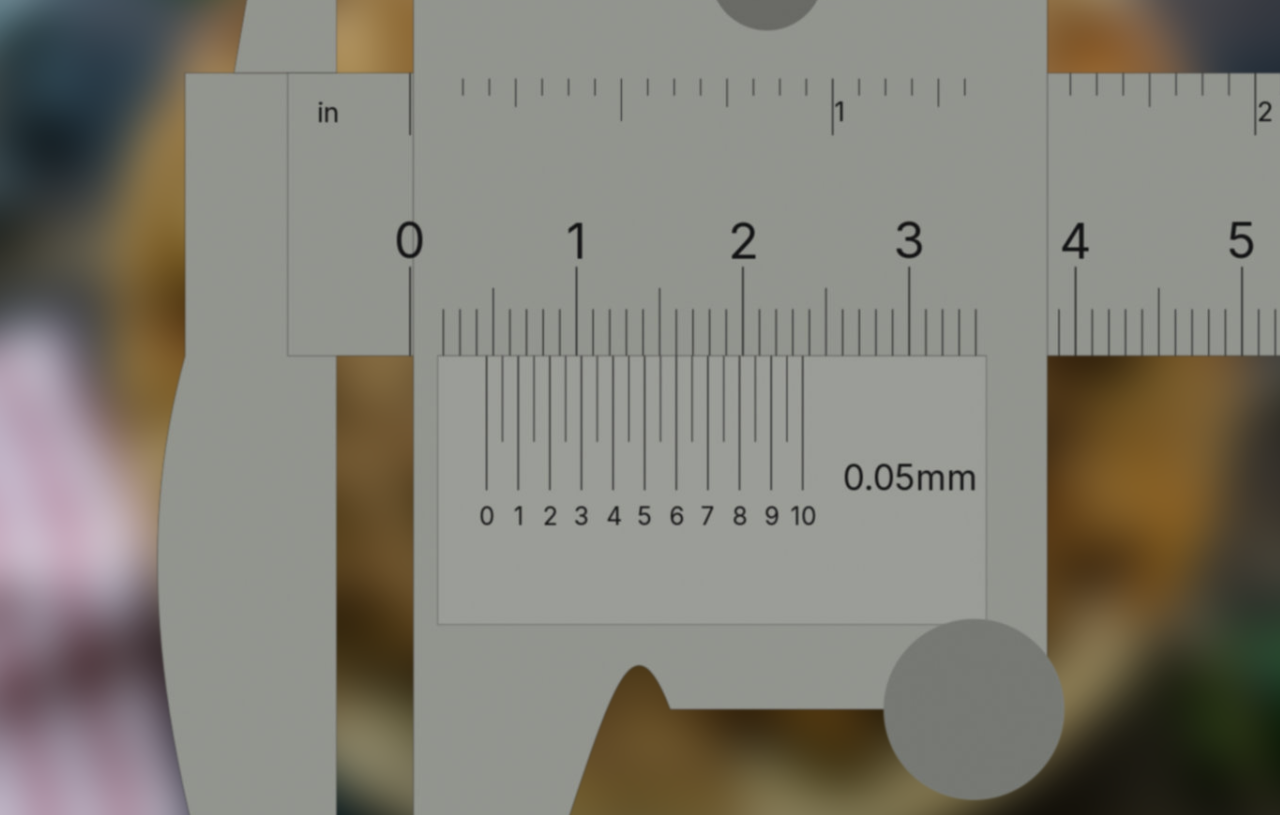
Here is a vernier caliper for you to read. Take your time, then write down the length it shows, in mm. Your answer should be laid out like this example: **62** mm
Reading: **4.6** mm
